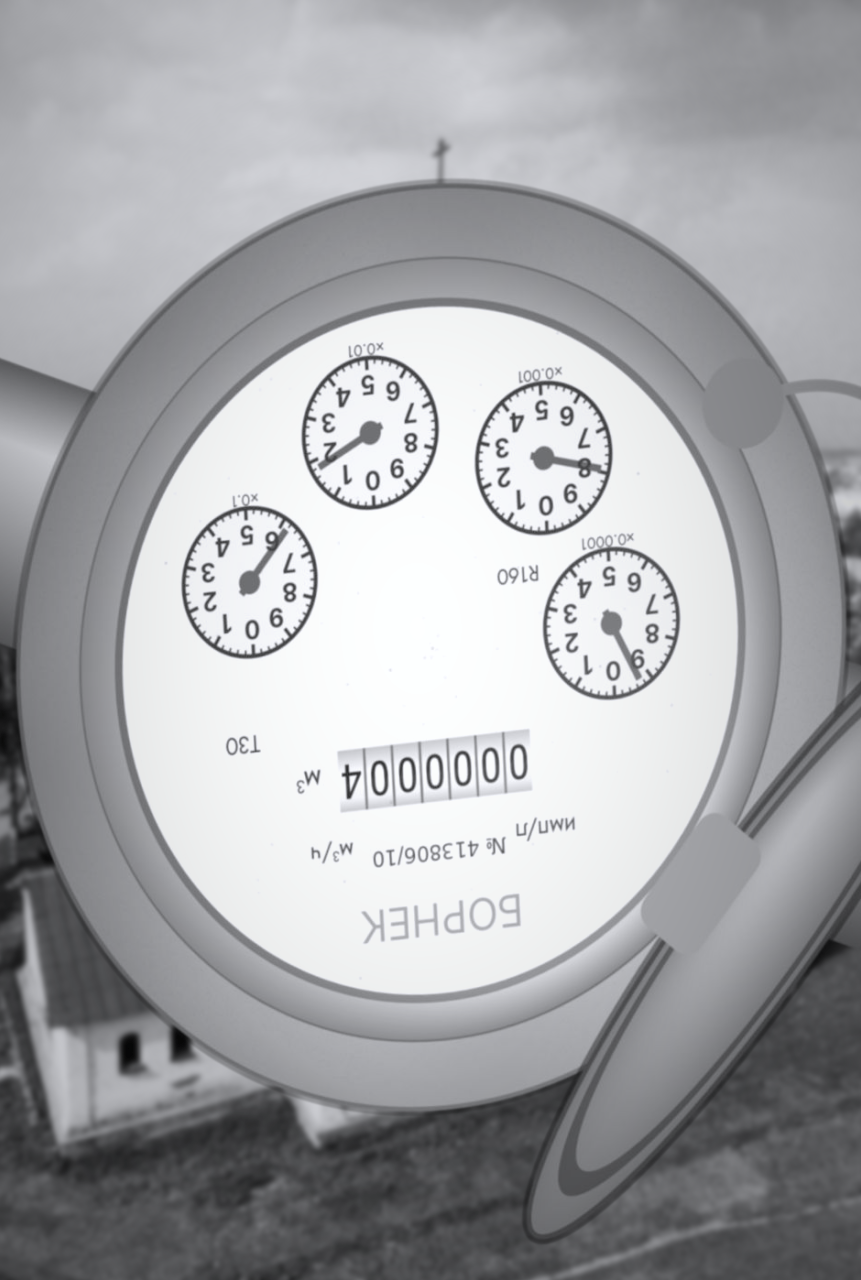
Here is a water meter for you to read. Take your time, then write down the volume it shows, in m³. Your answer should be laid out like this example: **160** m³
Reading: **4.6179** m³
